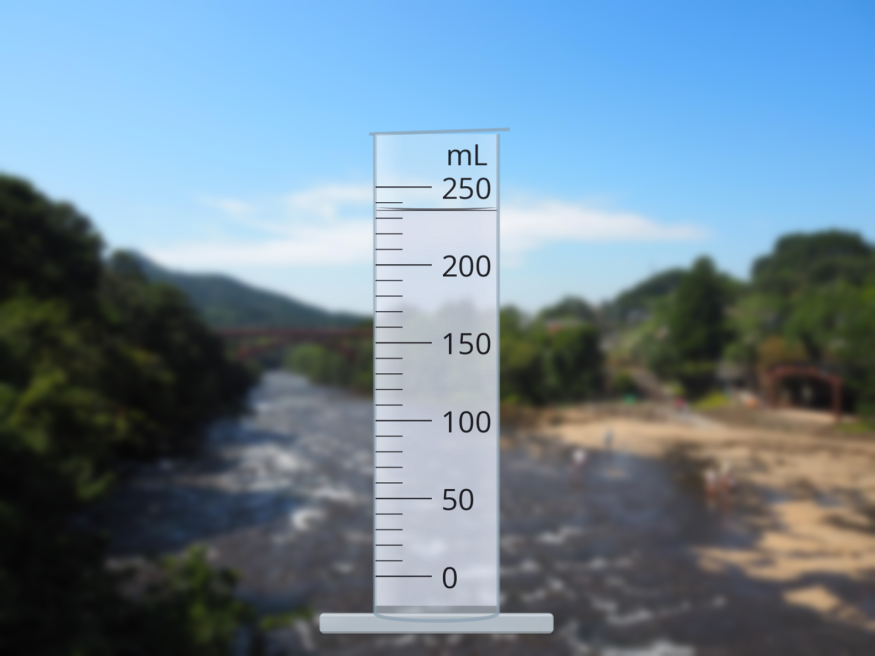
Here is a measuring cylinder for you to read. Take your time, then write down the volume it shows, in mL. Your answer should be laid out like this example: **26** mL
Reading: **235** mL
